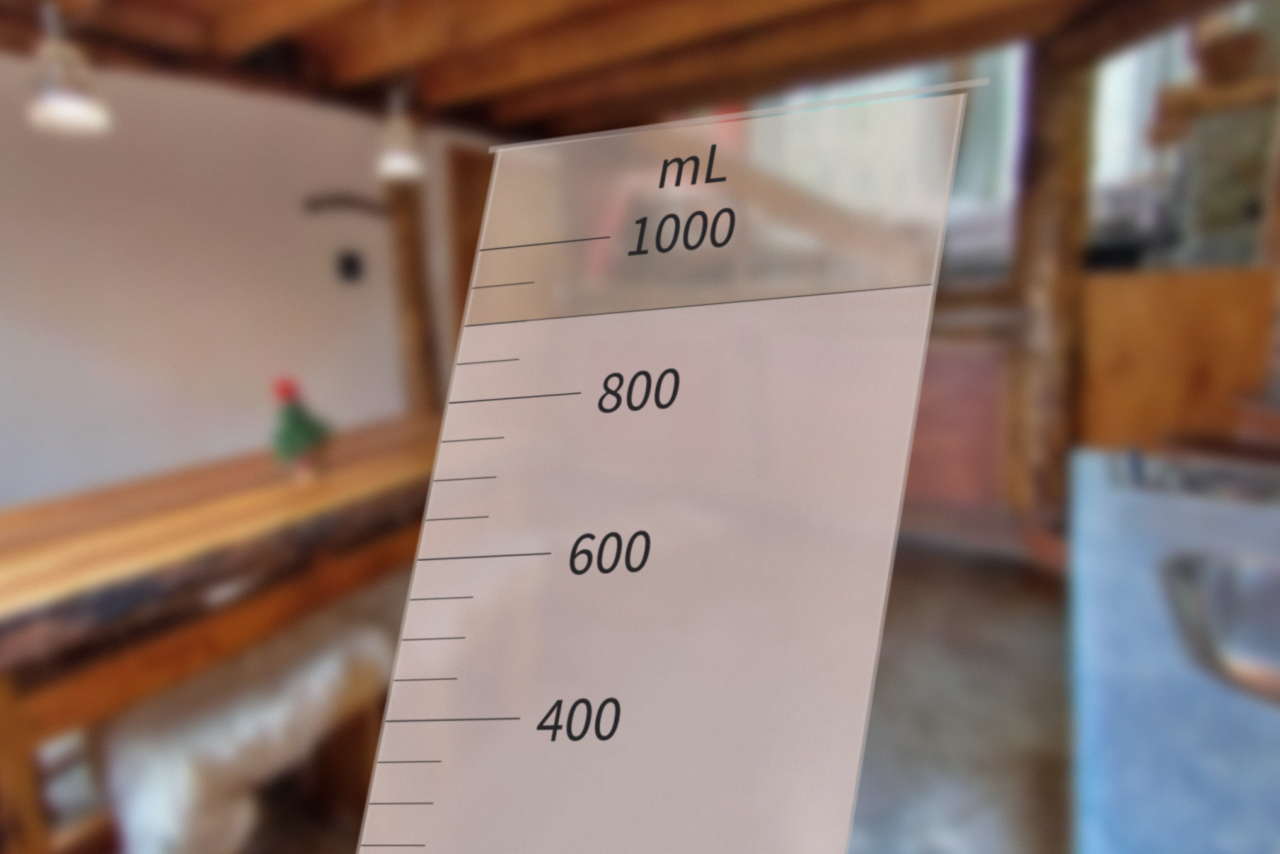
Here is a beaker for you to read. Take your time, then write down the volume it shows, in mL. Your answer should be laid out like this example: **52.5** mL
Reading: **900** mL
